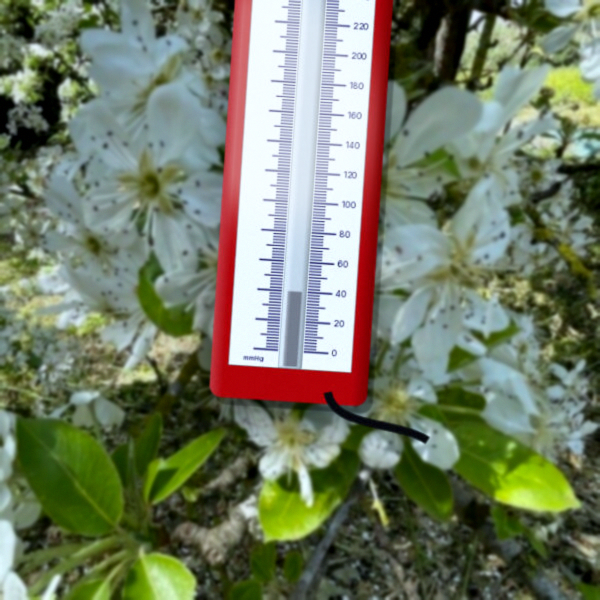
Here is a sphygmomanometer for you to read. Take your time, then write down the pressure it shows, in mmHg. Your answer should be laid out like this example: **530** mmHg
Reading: **40** mmHg
